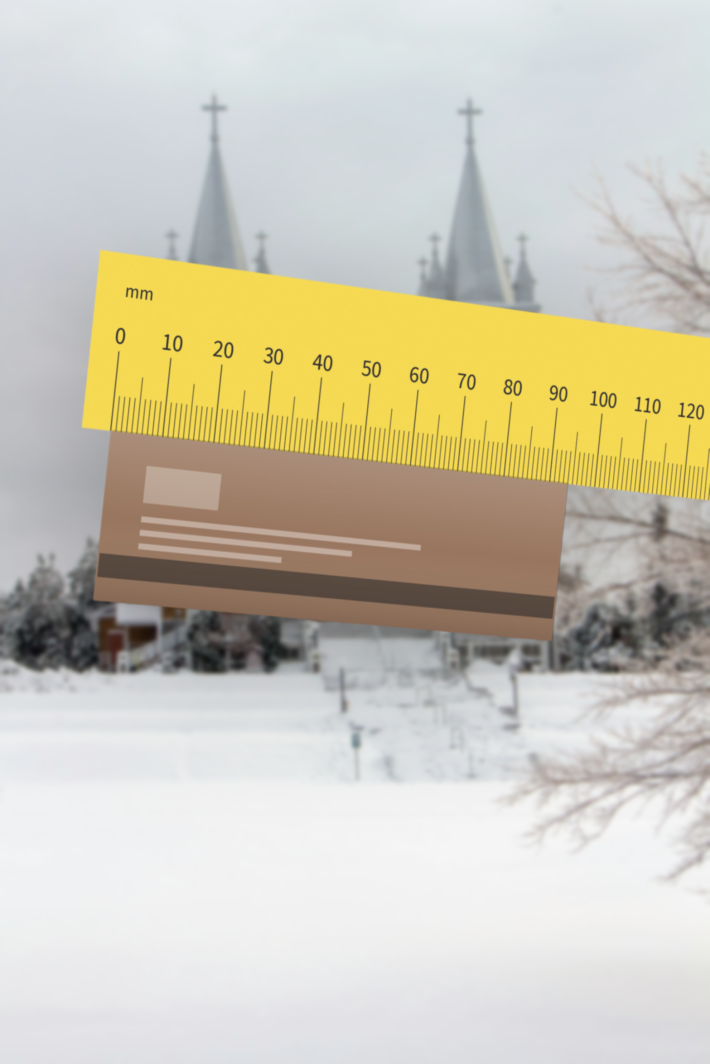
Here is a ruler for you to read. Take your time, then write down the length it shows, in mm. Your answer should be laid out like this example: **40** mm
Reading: **94** mm
